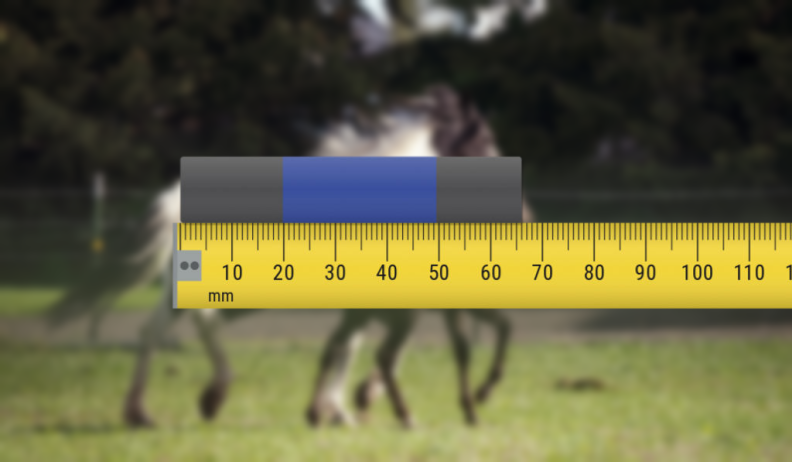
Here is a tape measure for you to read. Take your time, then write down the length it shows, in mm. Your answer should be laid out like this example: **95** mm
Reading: **66** mm
